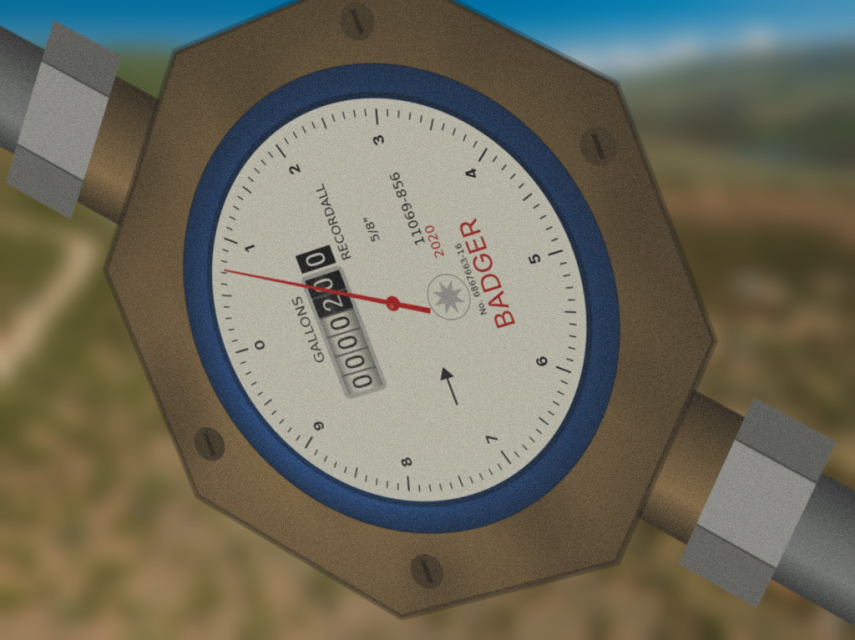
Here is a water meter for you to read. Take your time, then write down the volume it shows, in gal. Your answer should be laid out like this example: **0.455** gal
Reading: **200.7** gal
